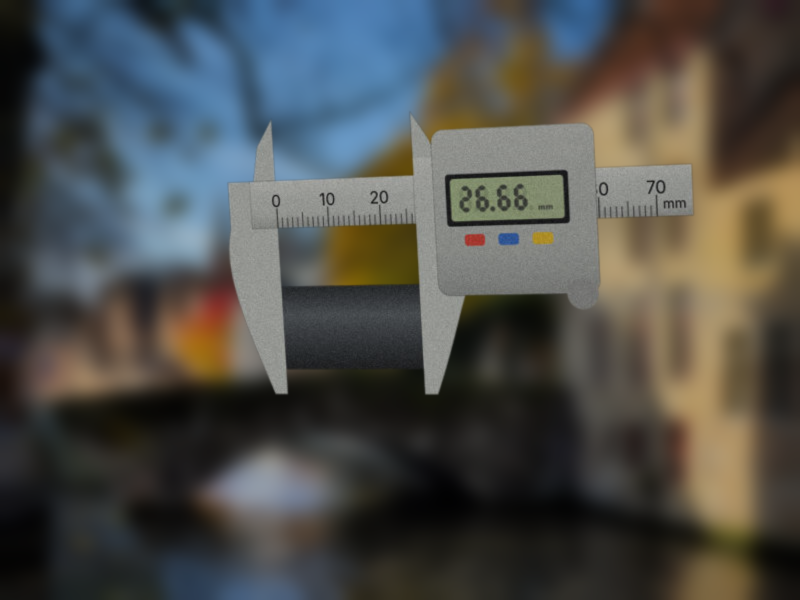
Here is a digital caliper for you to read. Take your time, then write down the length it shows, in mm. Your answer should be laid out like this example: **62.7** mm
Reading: **26.66** mm
